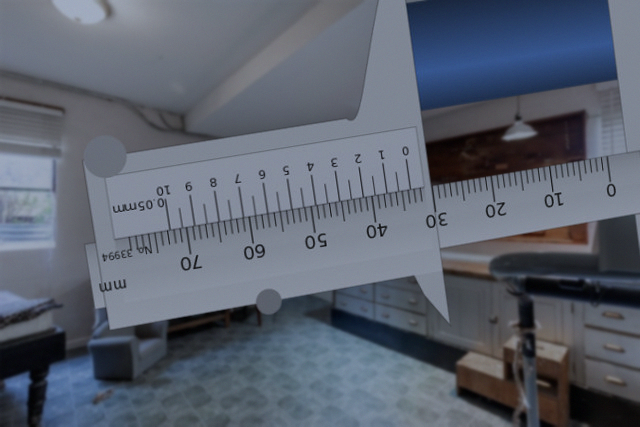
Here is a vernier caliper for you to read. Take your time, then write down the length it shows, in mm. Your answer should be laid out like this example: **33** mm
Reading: **33.6** mm
